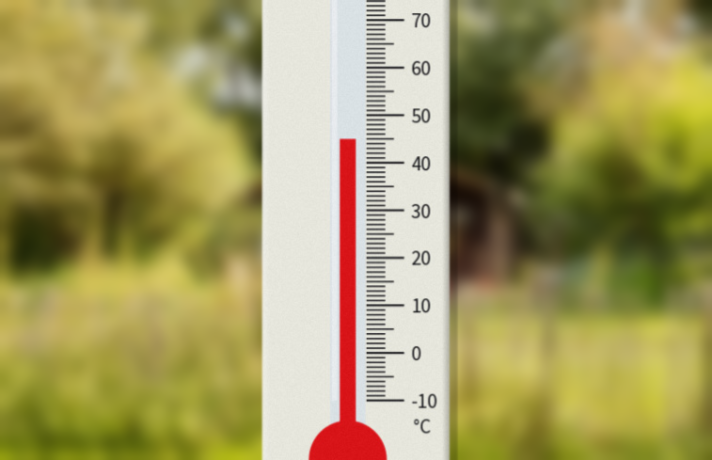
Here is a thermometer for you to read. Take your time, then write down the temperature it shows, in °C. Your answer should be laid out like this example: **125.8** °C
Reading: **45** °C
